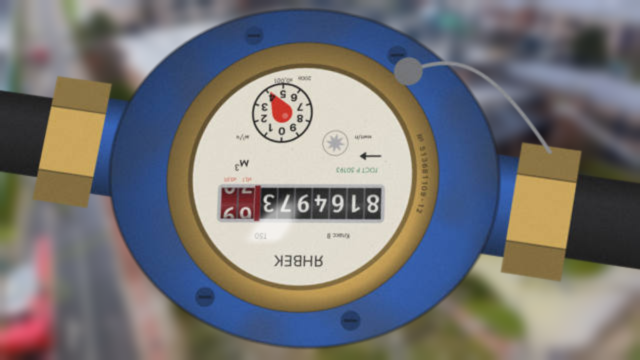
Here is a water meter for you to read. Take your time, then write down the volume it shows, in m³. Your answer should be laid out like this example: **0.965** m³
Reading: **8164973.694** m³
